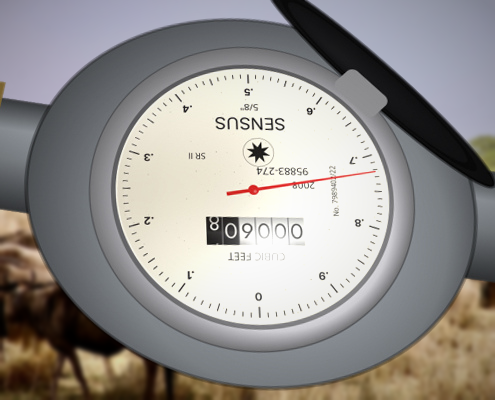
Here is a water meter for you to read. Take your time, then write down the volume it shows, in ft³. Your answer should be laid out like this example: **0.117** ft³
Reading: **607.72** ft³
